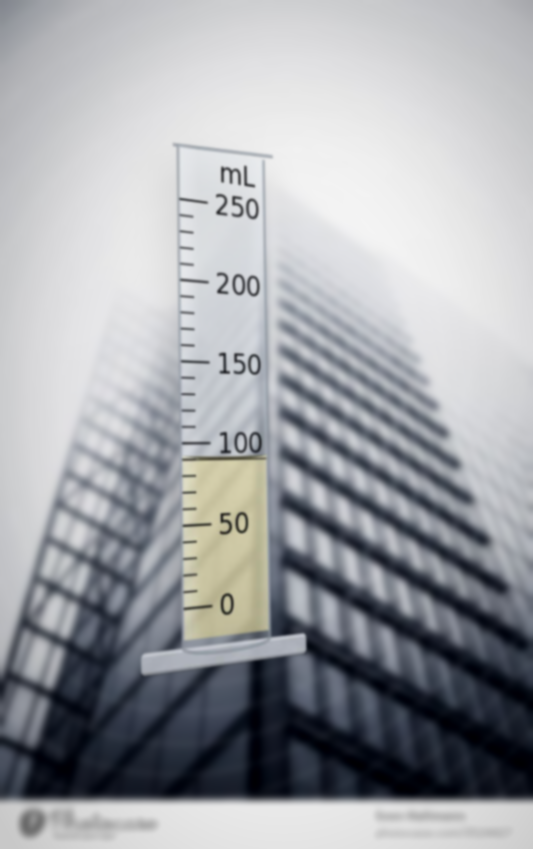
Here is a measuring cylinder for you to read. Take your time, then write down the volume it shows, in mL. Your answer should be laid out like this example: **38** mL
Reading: **90** mL
